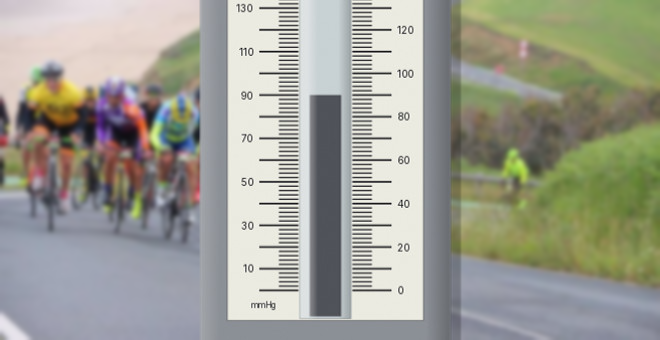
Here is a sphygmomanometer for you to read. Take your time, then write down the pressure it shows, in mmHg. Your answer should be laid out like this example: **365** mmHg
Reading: **90** mmHg
